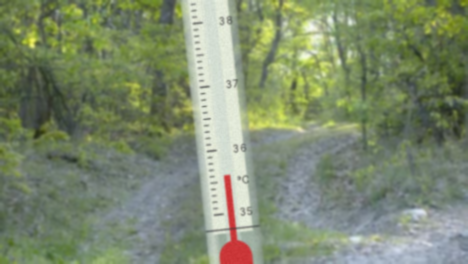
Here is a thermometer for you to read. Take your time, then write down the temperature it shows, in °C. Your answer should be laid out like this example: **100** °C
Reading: **35.6** °C
